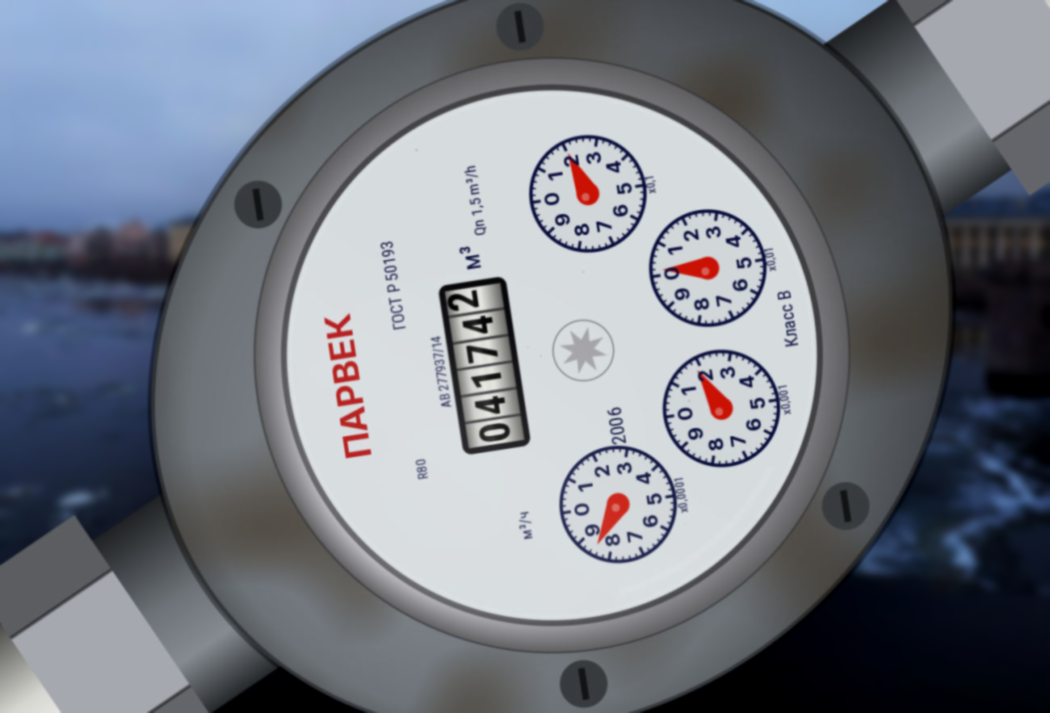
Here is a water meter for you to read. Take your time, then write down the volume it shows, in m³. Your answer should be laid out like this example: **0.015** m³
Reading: **41742.2018** m³
